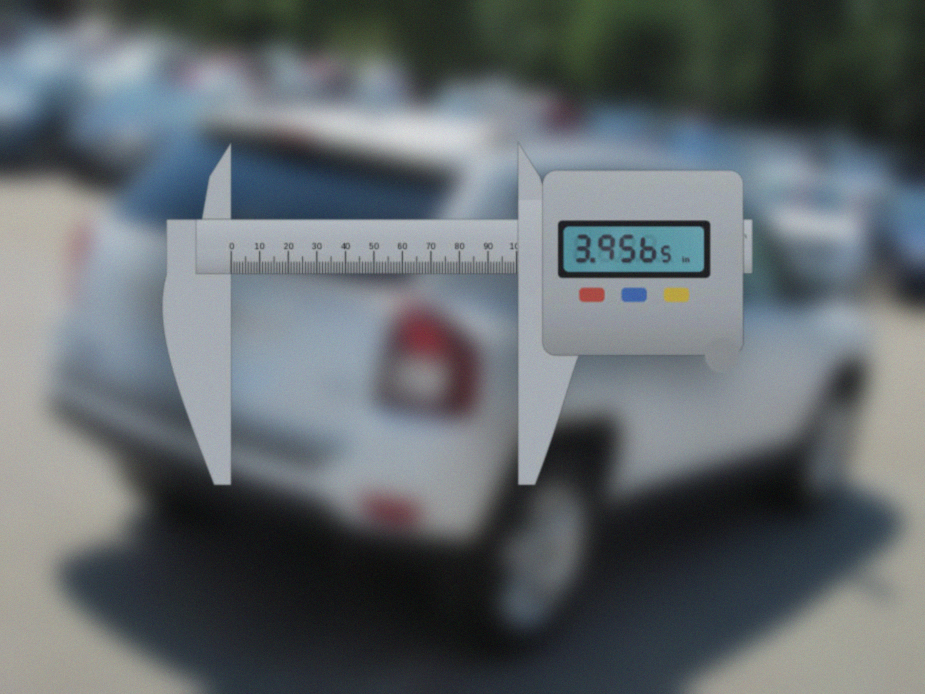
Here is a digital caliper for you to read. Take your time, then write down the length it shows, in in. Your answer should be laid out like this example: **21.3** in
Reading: **3.9565** in
